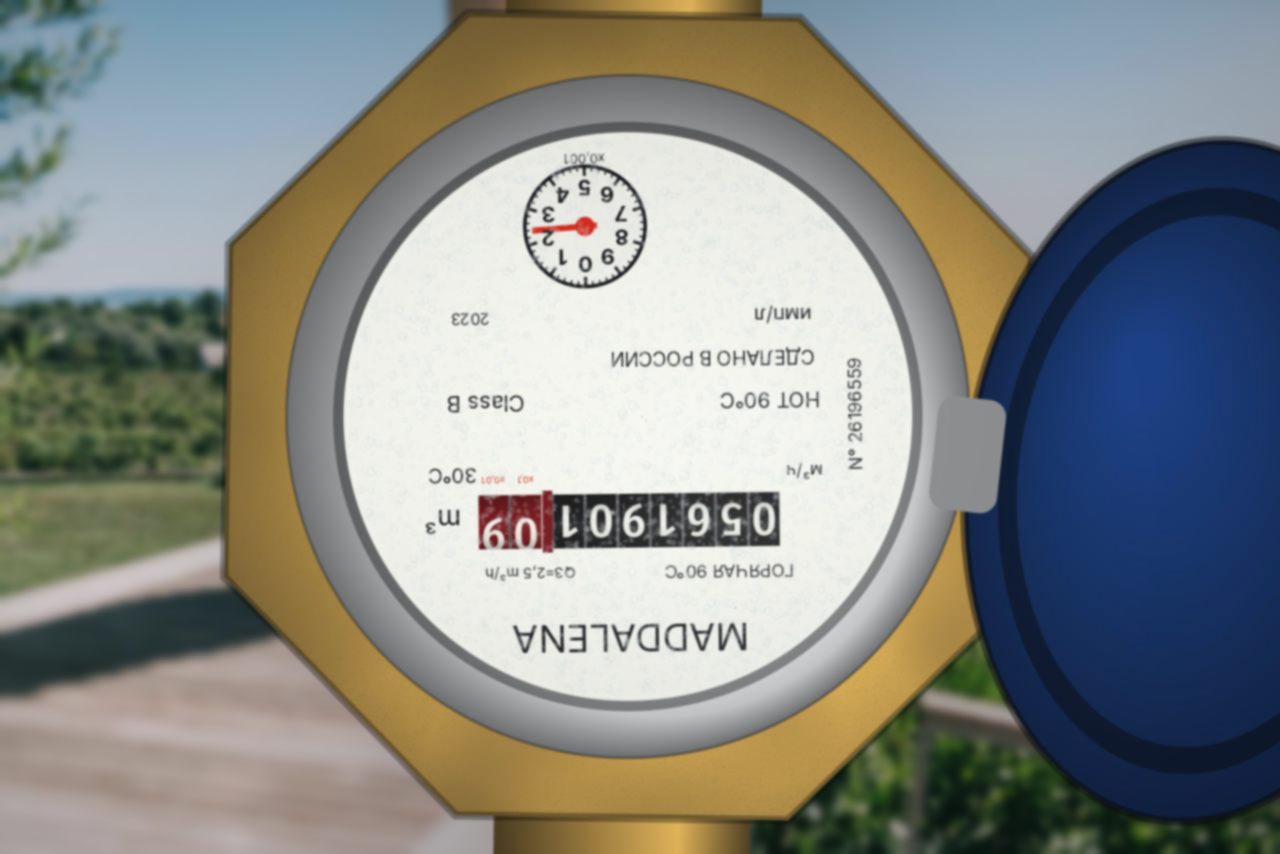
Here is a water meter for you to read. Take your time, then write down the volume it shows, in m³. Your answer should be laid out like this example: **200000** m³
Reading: **561901.092** m³
